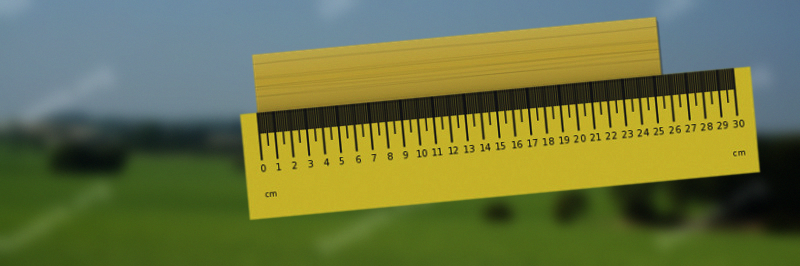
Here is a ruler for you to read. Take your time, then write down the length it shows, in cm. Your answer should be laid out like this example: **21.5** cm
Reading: **25.5** cm
